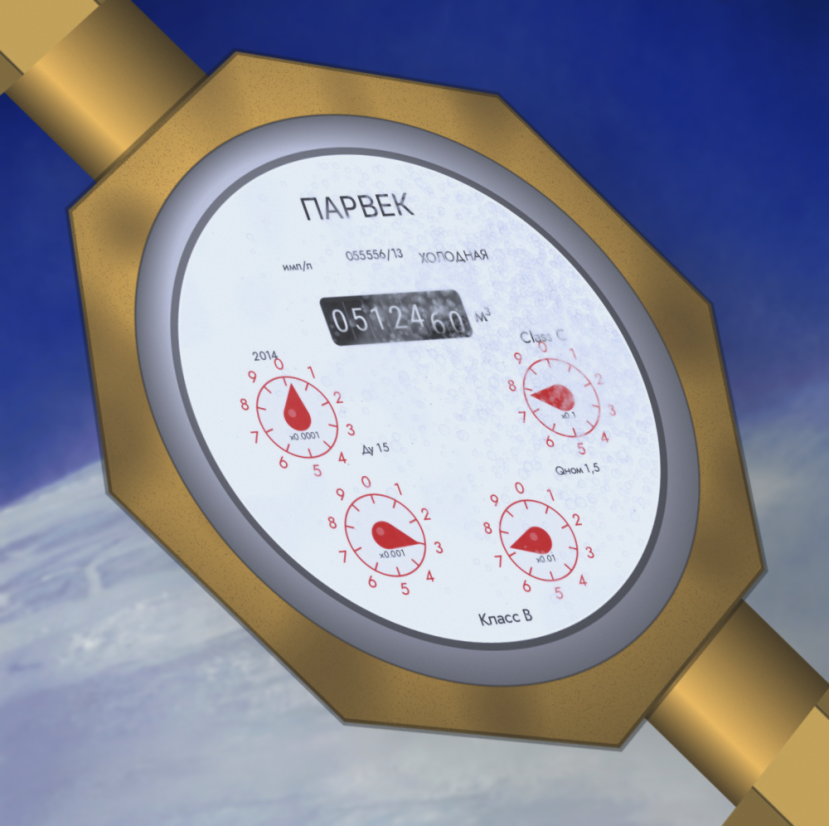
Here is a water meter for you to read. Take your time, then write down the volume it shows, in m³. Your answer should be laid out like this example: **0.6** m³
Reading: **512459.7730** m³
